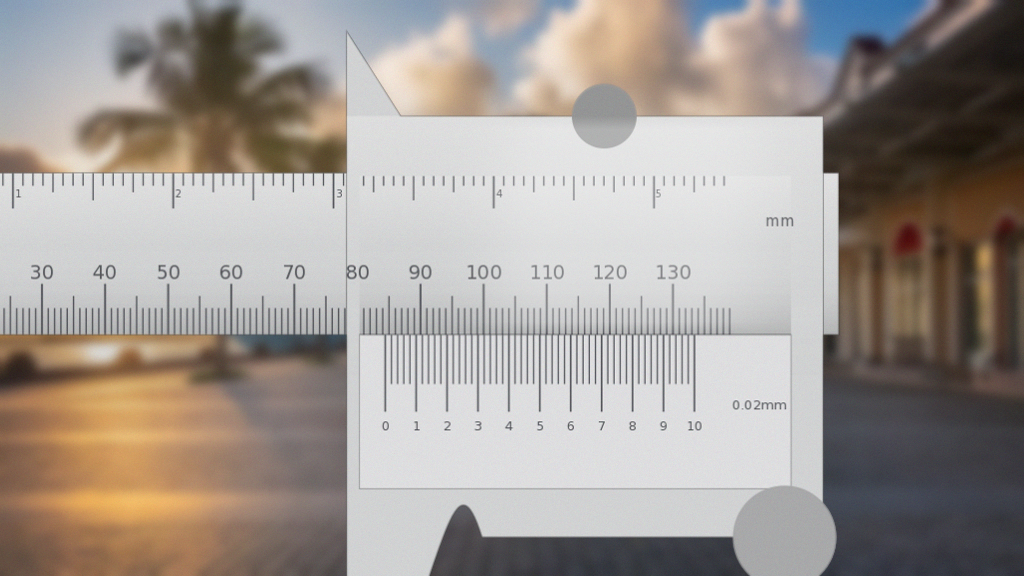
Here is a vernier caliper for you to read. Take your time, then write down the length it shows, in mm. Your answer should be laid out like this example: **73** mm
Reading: **84.4** mm
